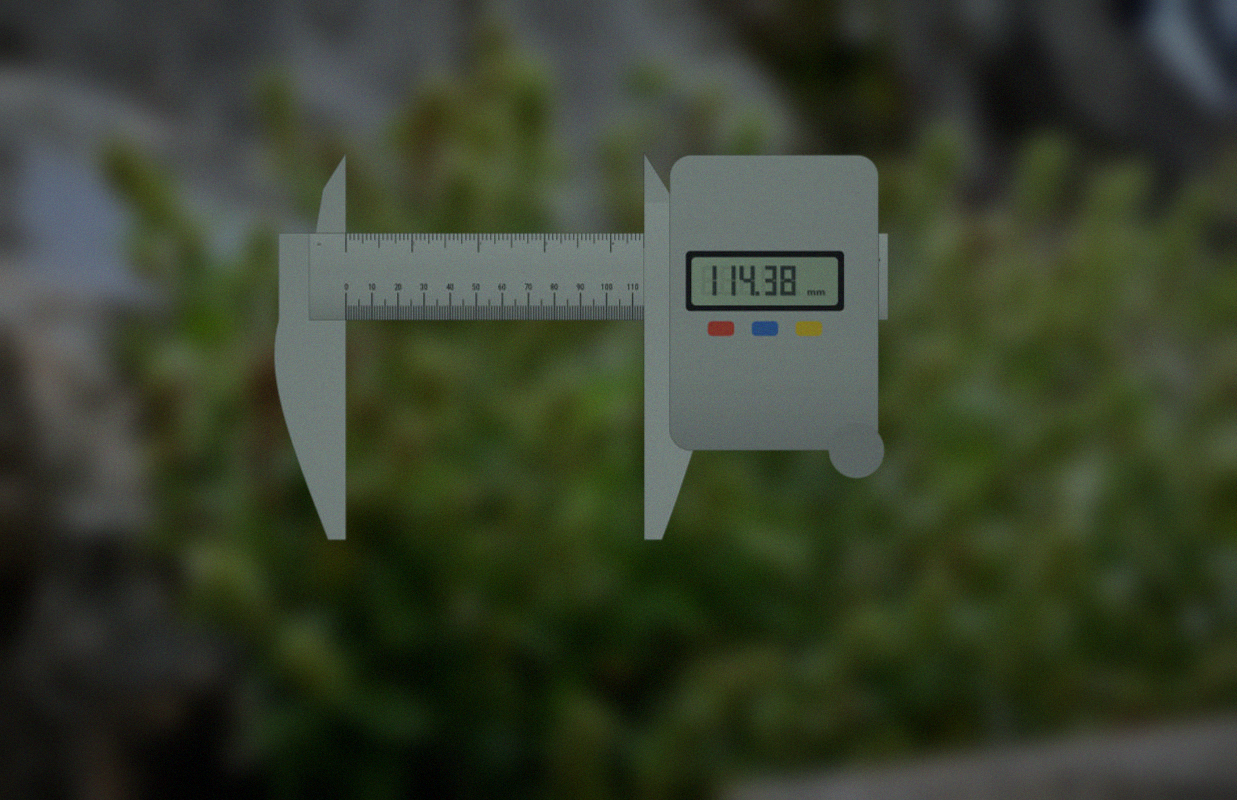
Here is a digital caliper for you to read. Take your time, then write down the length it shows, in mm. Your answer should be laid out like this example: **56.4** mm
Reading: **114.38** mm
